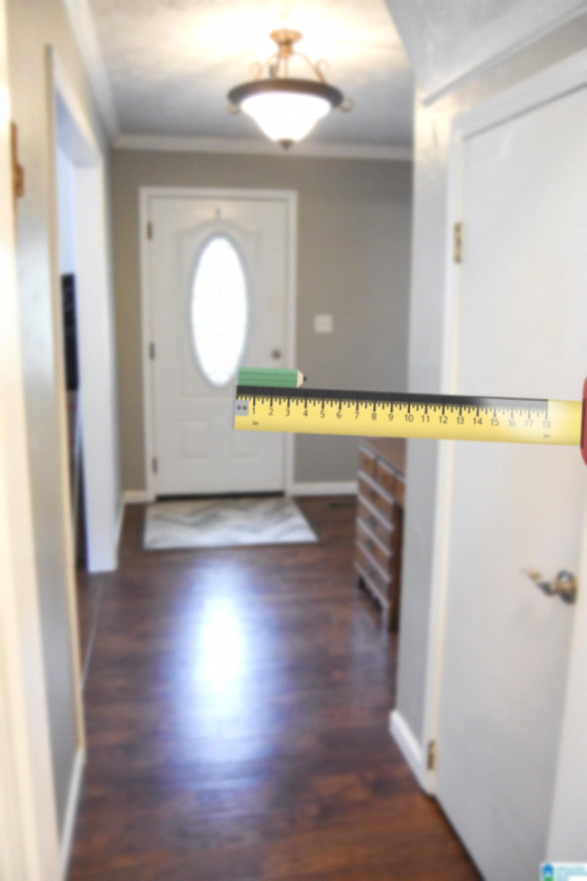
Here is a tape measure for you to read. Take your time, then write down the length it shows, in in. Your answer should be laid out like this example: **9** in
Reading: **4** in
